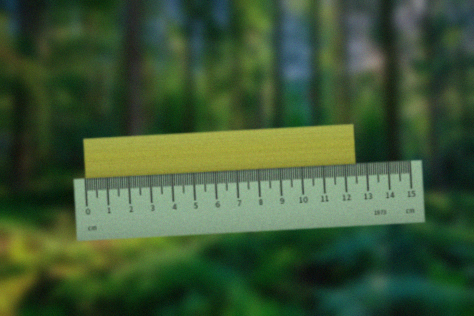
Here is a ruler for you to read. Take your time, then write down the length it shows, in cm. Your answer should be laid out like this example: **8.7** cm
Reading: **12.5** cm
